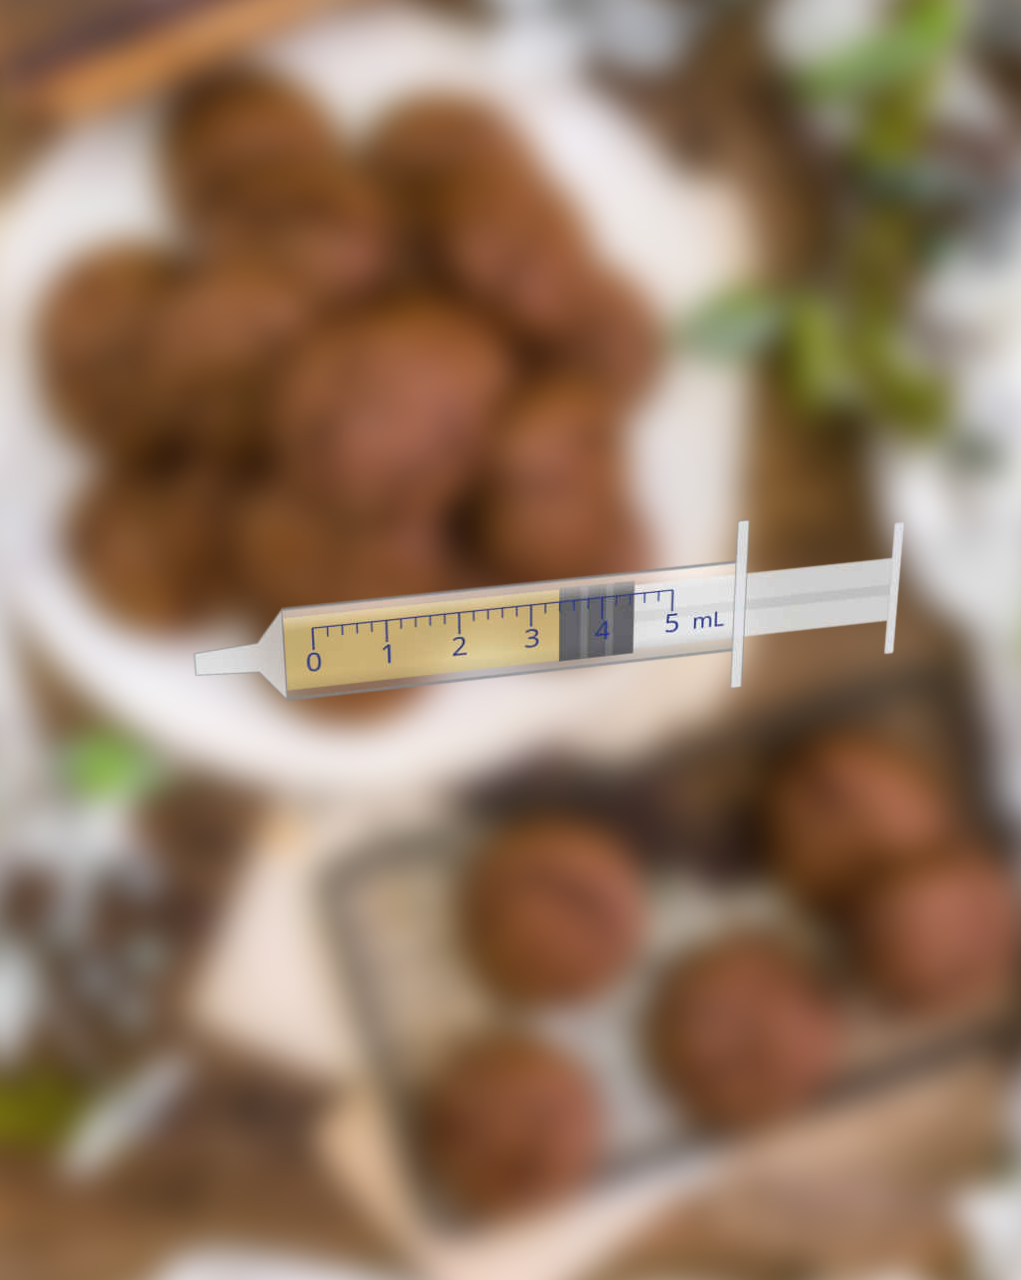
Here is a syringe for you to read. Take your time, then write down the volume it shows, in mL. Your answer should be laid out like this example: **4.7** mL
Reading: **3.4** mL
